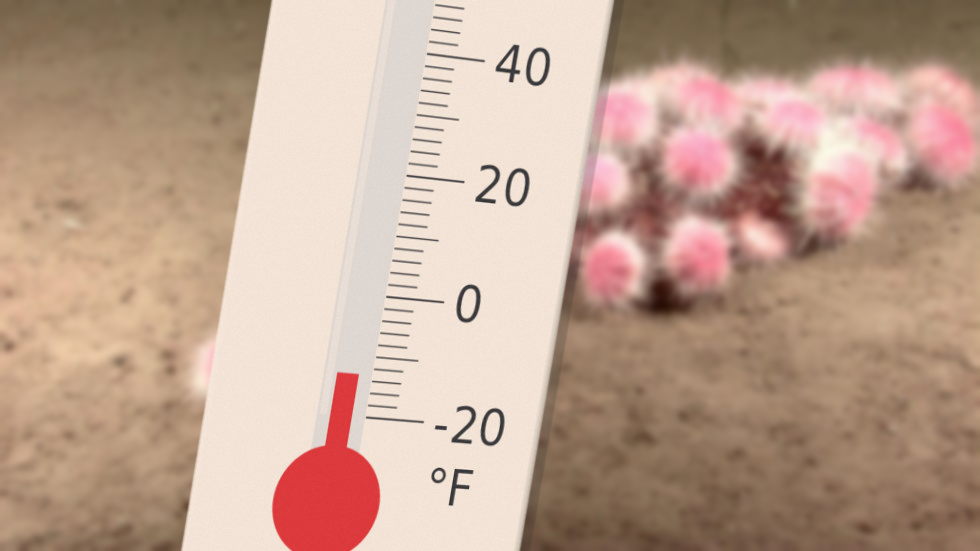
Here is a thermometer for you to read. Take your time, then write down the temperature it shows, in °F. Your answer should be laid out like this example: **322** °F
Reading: **-13** °F
